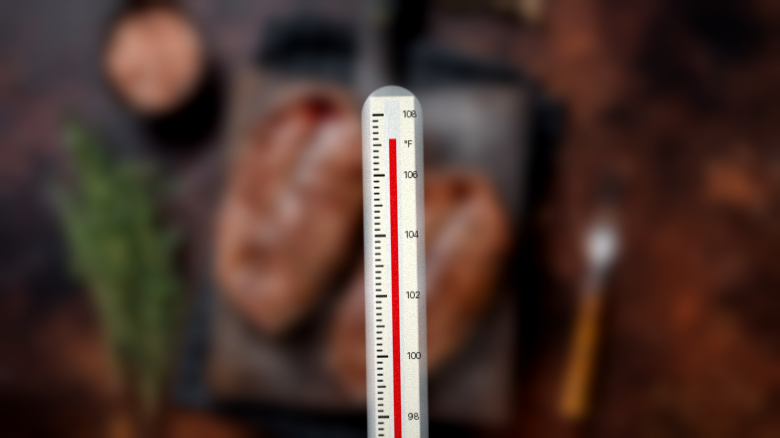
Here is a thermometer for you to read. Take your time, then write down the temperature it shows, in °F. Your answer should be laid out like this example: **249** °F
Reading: **107.2** °F
